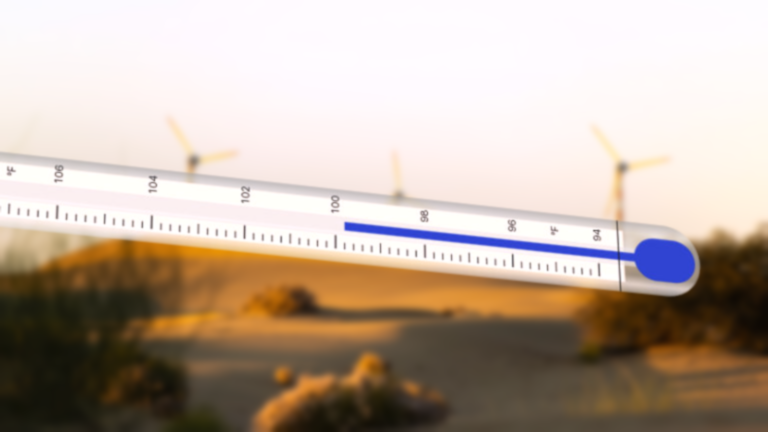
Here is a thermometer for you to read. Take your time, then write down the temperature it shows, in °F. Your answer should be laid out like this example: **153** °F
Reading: **99.8** °F
